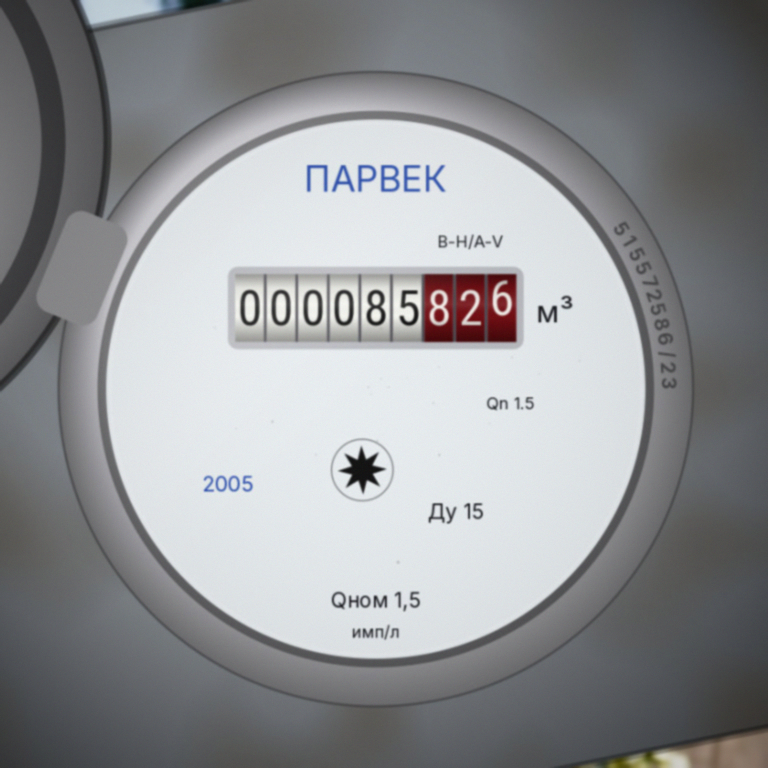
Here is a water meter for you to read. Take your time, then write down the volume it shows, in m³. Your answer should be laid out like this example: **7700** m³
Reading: **85.826** m³
